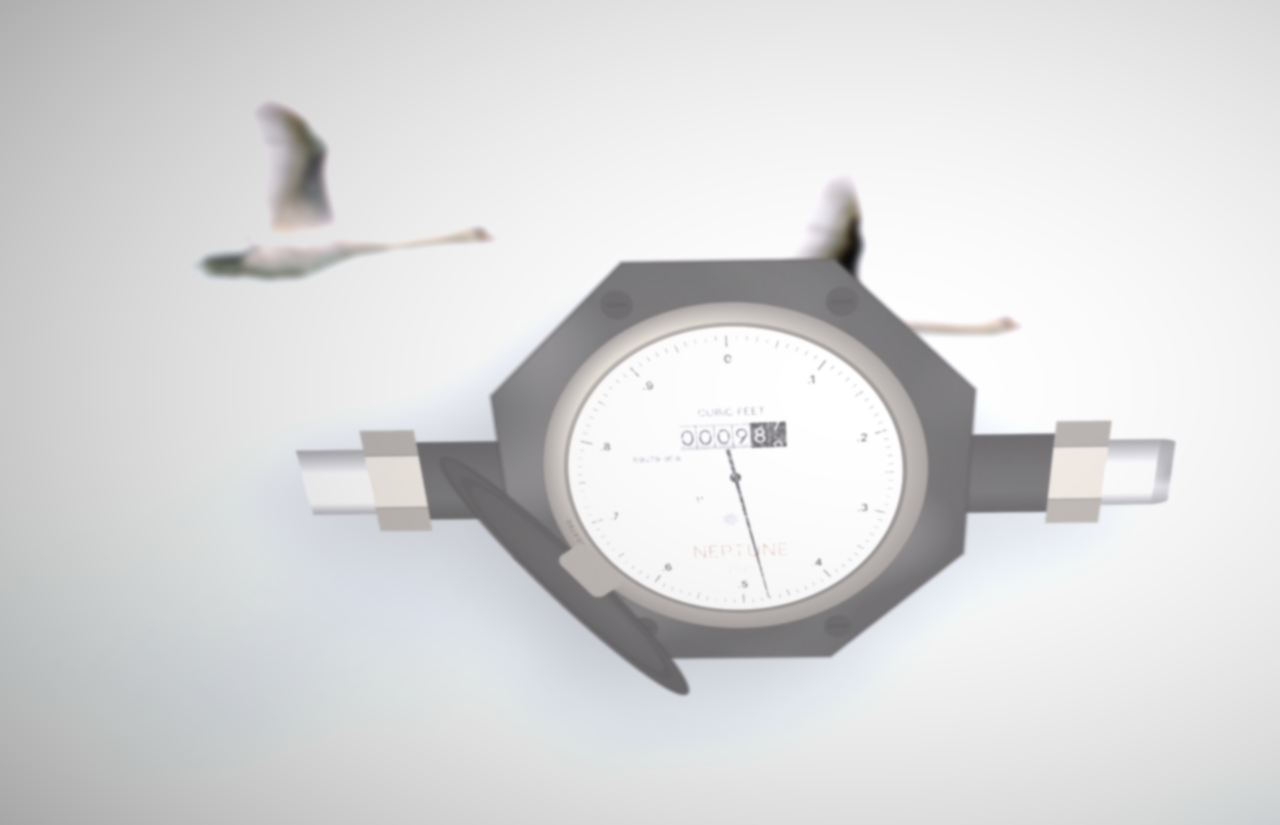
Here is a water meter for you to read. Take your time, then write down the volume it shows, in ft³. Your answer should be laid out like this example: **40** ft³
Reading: **987.47** ft³
